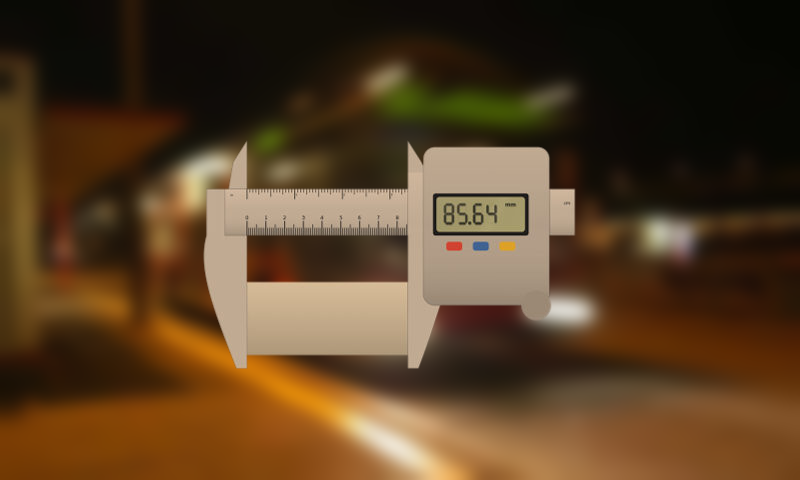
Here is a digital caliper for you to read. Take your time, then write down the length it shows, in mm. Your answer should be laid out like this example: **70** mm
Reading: **85.64** mm
